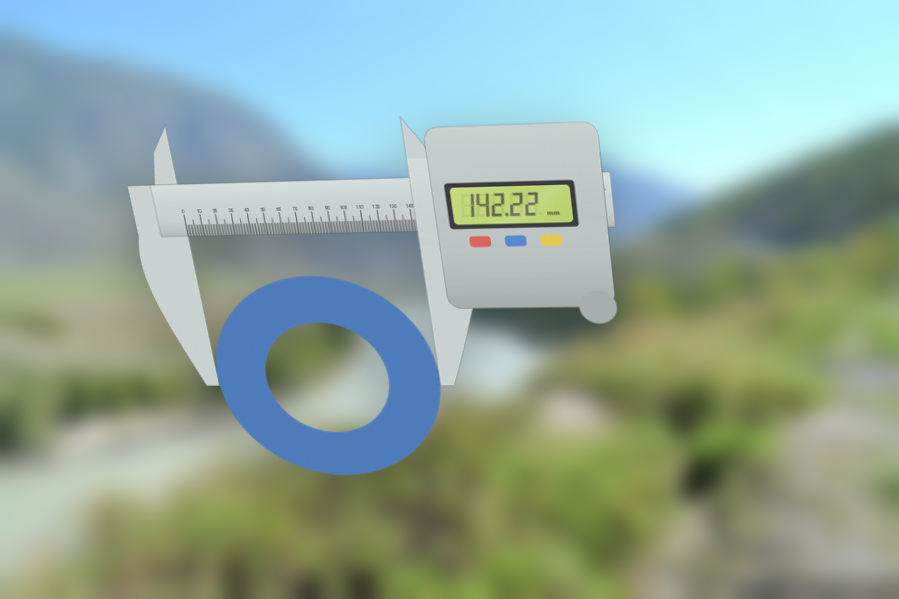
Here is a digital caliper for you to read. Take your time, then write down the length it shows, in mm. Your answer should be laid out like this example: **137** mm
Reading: **142.22** mm
